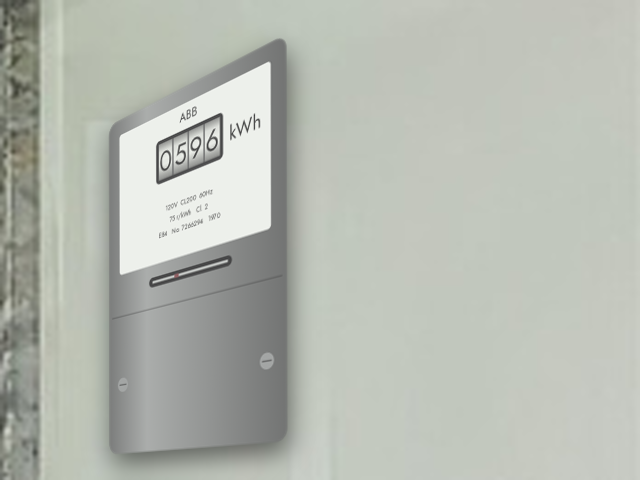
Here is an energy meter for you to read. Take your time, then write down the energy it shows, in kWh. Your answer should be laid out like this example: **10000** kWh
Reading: **596** kWh
